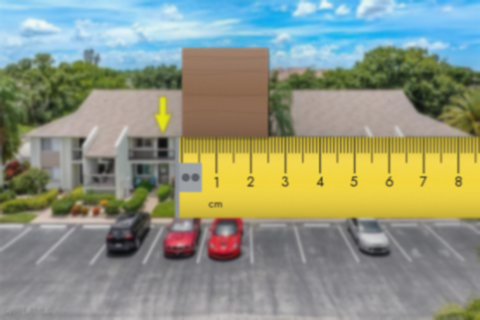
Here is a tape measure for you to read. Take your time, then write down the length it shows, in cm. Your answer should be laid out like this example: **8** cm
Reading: **2.5** cm
